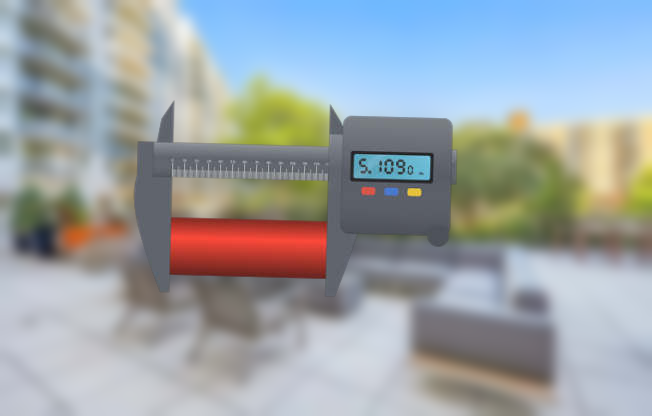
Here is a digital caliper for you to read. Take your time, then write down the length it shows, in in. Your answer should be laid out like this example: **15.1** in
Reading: **5.1090** in
